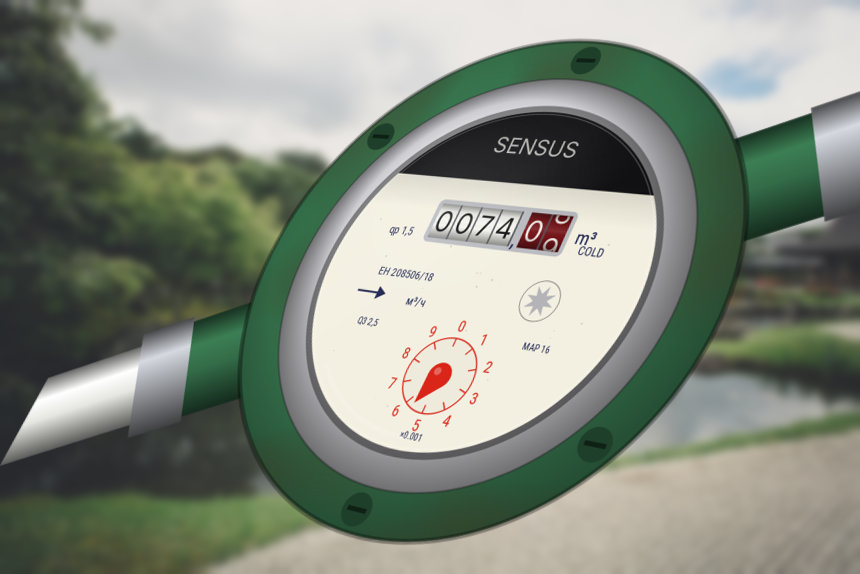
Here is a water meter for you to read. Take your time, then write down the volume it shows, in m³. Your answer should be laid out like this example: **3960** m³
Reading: **74.085** m³
